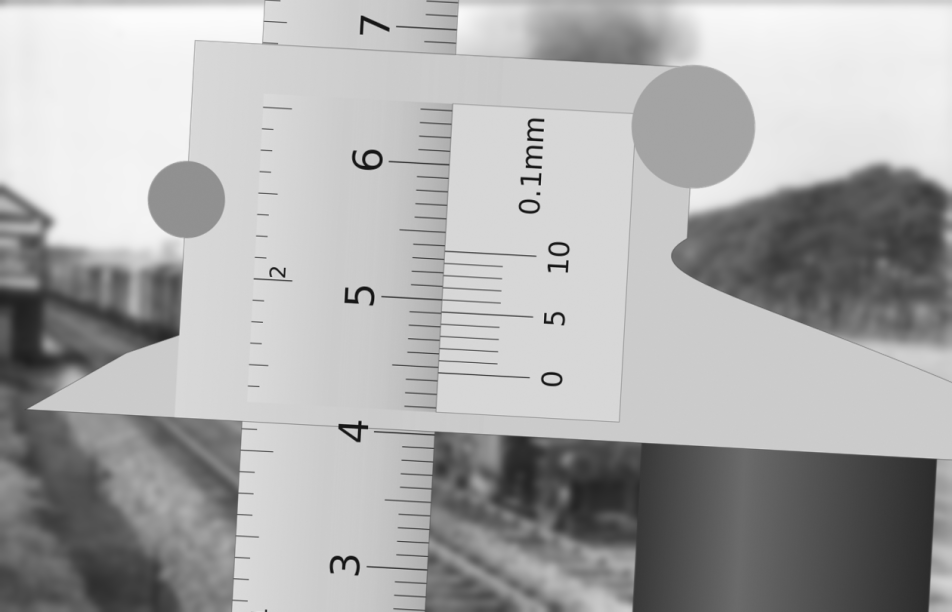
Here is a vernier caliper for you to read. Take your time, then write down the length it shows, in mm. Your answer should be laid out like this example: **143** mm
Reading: **44.6** mm
